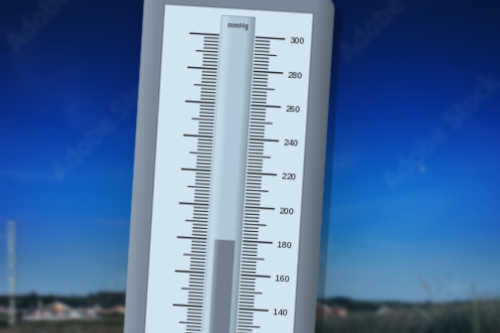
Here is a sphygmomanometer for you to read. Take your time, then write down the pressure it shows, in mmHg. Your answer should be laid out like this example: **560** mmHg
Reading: **180** mmHg
